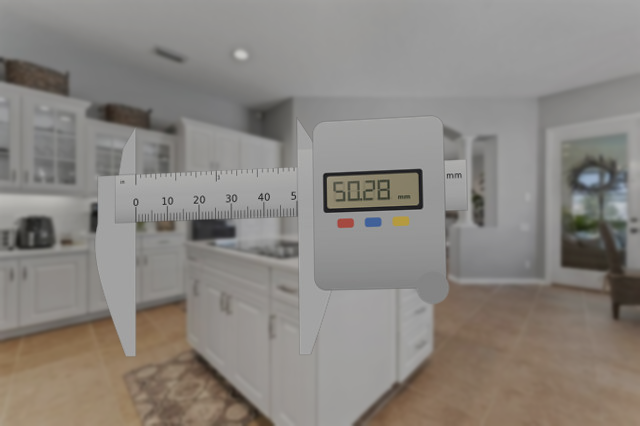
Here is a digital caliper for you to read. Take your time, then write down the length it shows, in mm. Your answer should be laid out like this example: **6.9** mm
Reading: **50.28** mm
